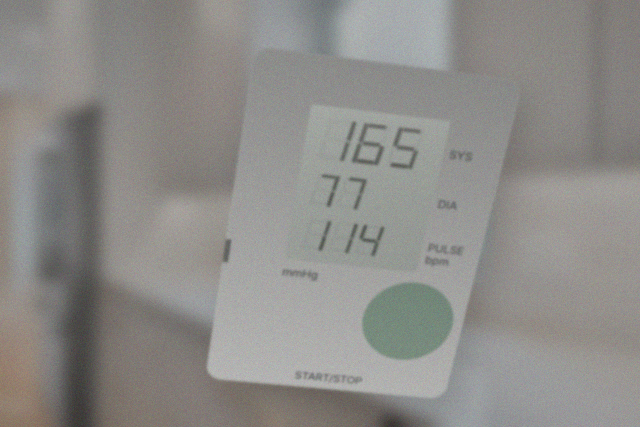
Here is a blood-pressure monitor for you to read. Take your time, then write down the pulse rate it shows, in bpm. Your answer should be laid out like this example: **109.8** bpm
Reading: **114** bpm
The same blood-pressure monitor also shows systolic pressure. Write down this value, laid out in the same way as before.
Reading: **165** mmHg
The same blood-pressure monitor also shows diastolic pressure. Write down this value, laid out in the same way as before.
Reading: **77** mmHg
